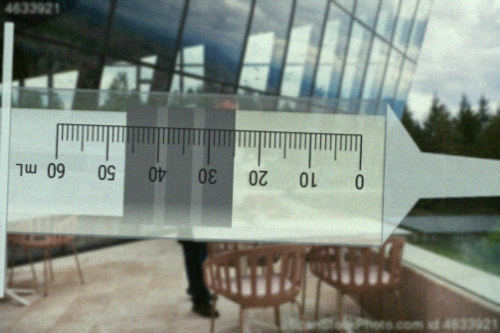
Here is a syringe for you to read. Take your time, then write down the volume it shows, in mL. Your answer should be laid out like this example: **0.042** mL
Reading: **25** mL
